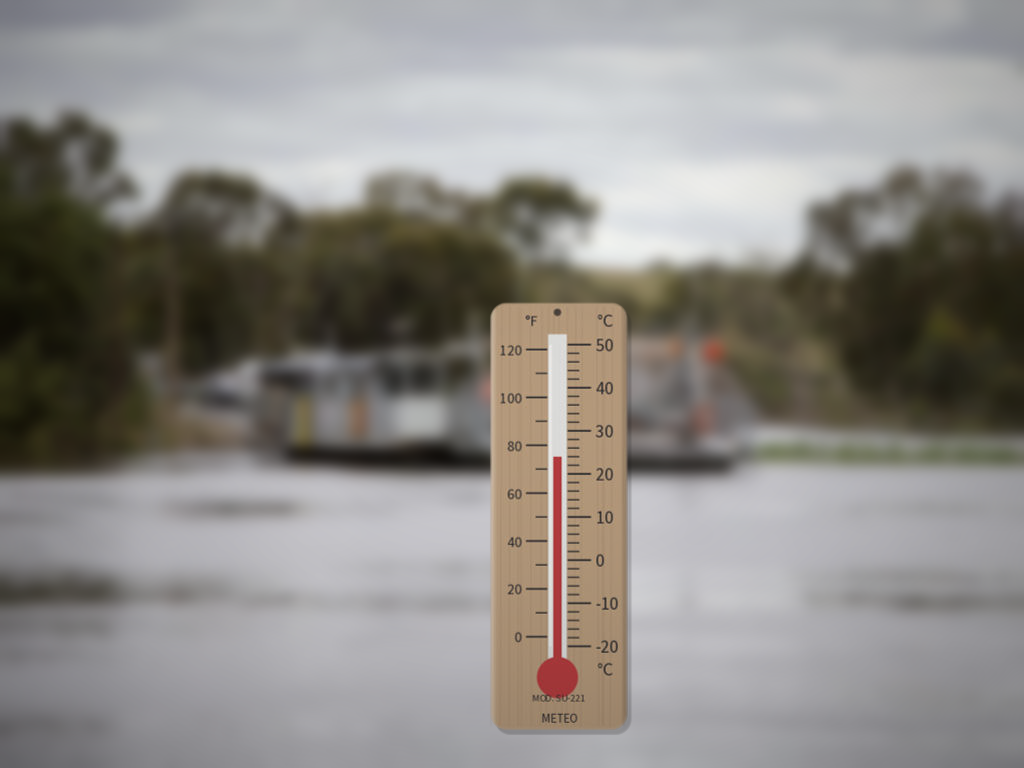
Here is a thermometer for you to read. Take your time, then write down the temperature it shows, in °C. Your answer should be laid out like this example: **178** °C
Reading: **24** °C
